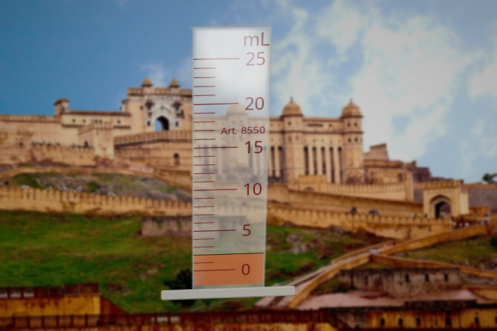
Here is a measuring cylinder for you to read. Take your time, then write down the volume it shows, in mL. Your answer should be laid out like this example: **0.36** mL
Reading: **2** mL
